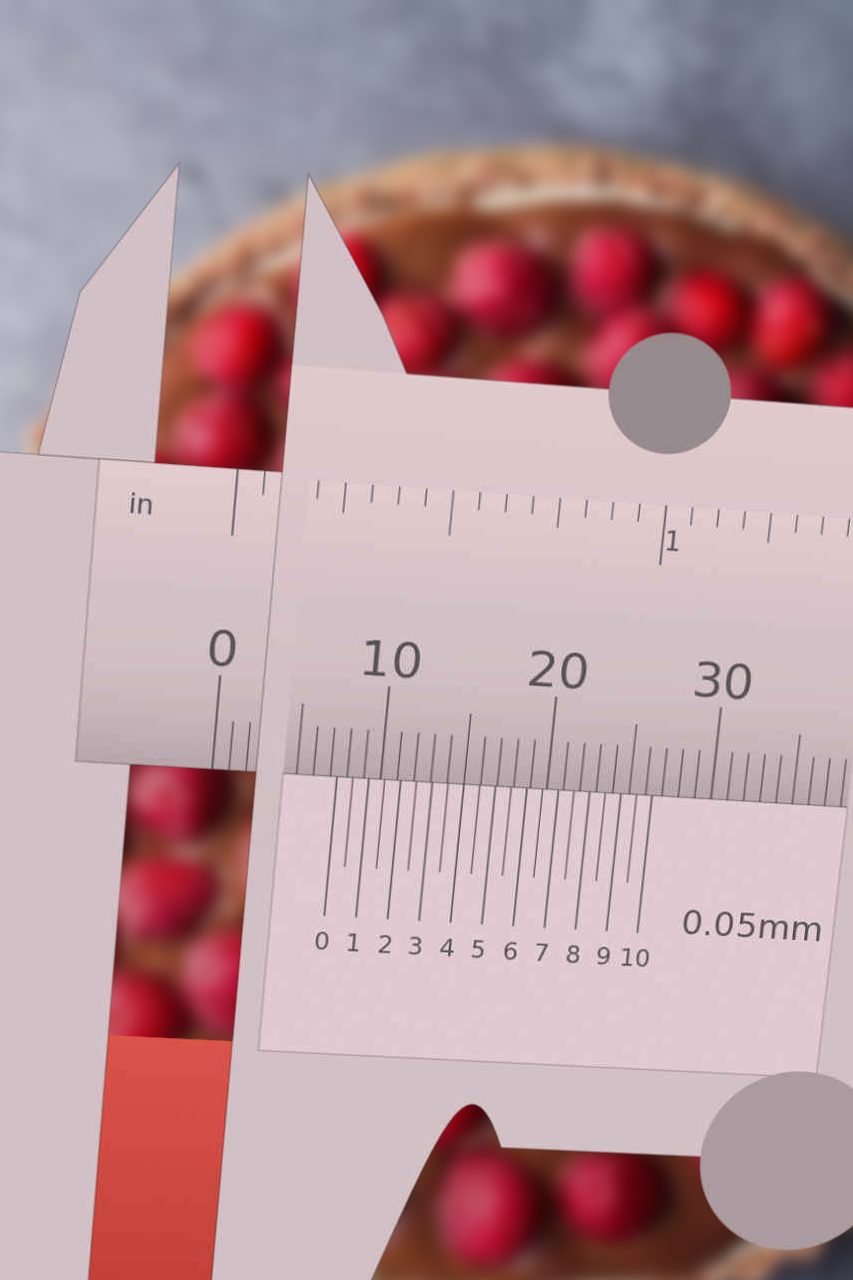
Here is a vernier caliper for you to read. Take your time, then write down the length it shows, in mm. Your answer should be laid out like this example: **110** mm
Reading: **7.4** mm
